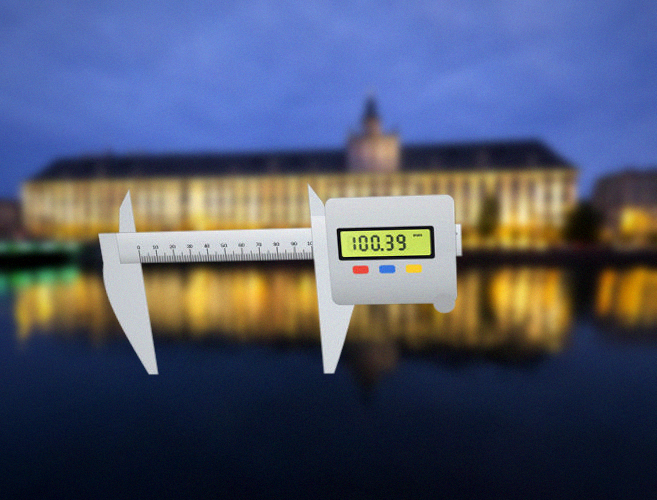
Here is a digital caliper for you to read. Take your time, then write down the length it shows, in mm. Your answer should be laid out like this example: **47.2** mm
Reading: **100.39** mm
